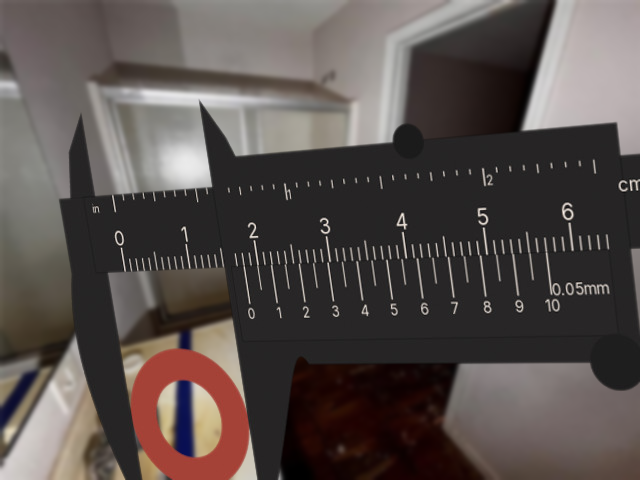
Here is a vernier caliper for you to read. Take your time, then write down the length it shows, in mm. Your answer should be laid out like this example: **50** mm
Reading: **18.0** mm
